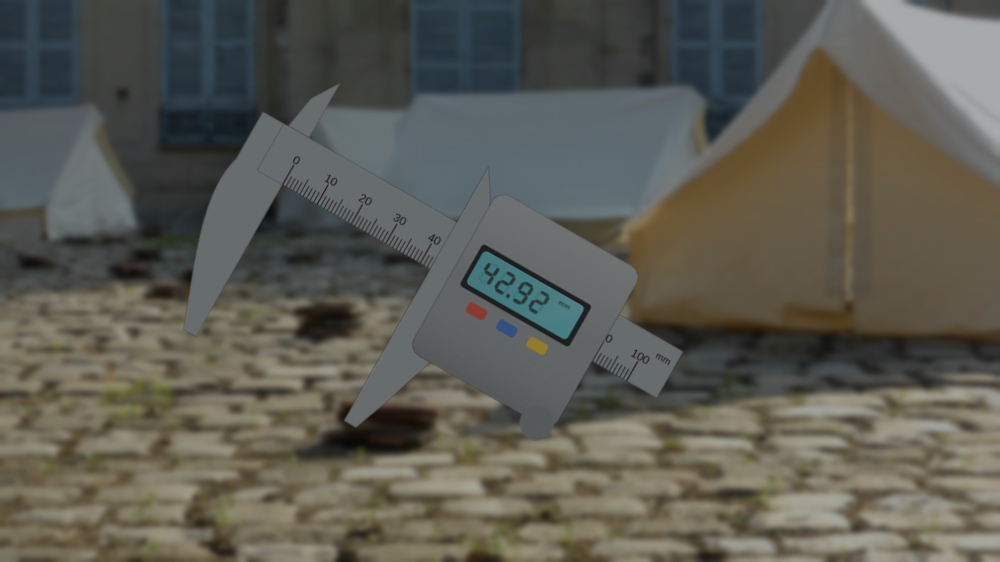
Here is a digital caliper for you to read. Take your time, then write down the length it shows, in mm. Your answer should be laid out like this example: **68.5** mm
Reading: **42.92** mm
